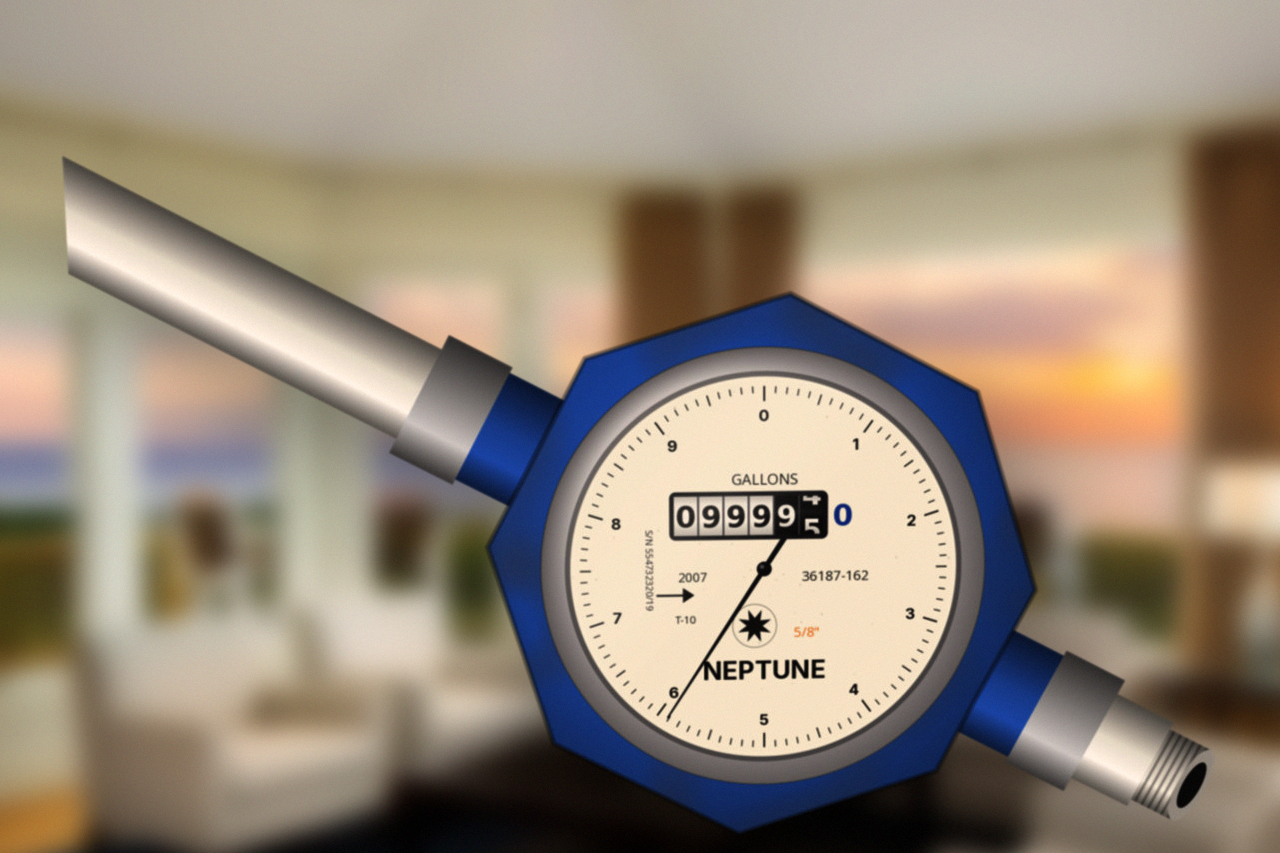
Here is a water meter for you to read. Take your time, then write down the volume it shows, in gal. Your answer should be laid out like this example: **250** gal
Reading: **999945.9** gal
